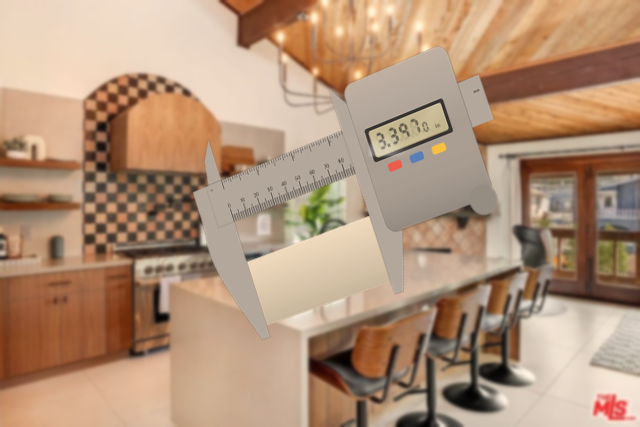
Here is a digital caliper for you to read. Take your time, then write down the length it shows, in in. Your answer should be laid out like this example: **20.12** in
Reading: **3.3970** in
